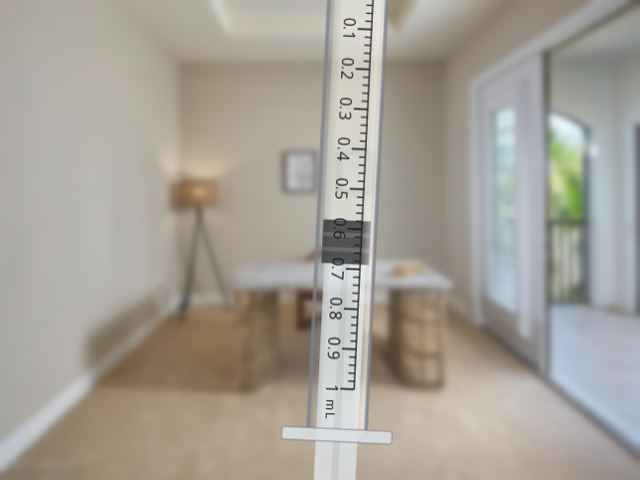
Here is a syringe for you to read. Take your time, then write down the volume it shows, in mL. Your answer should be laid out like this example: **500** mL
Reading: **0.58** mL
